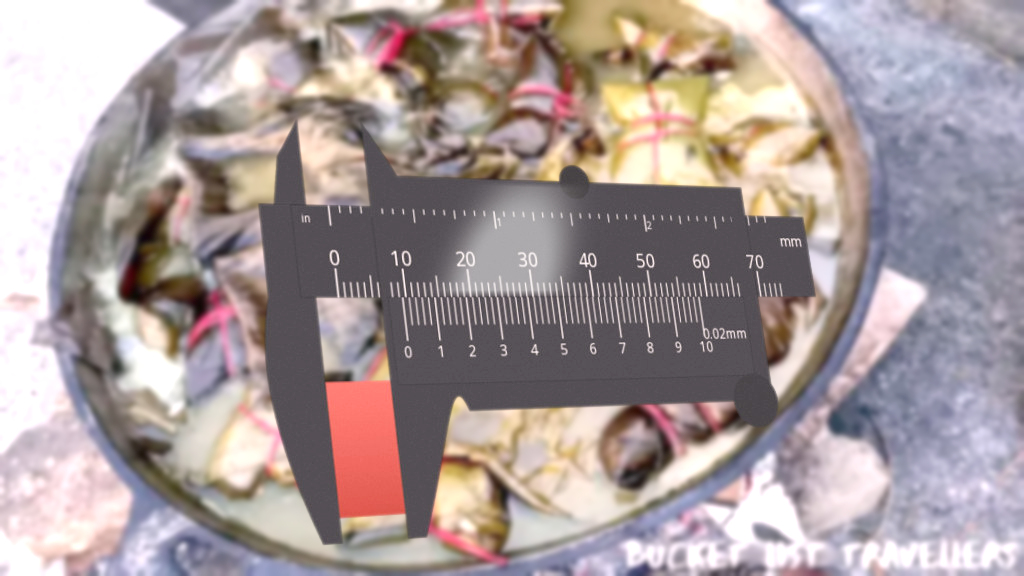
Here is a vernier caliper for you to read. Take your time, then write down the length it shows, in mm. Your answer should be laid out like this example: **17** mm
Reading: **9.5** mm
